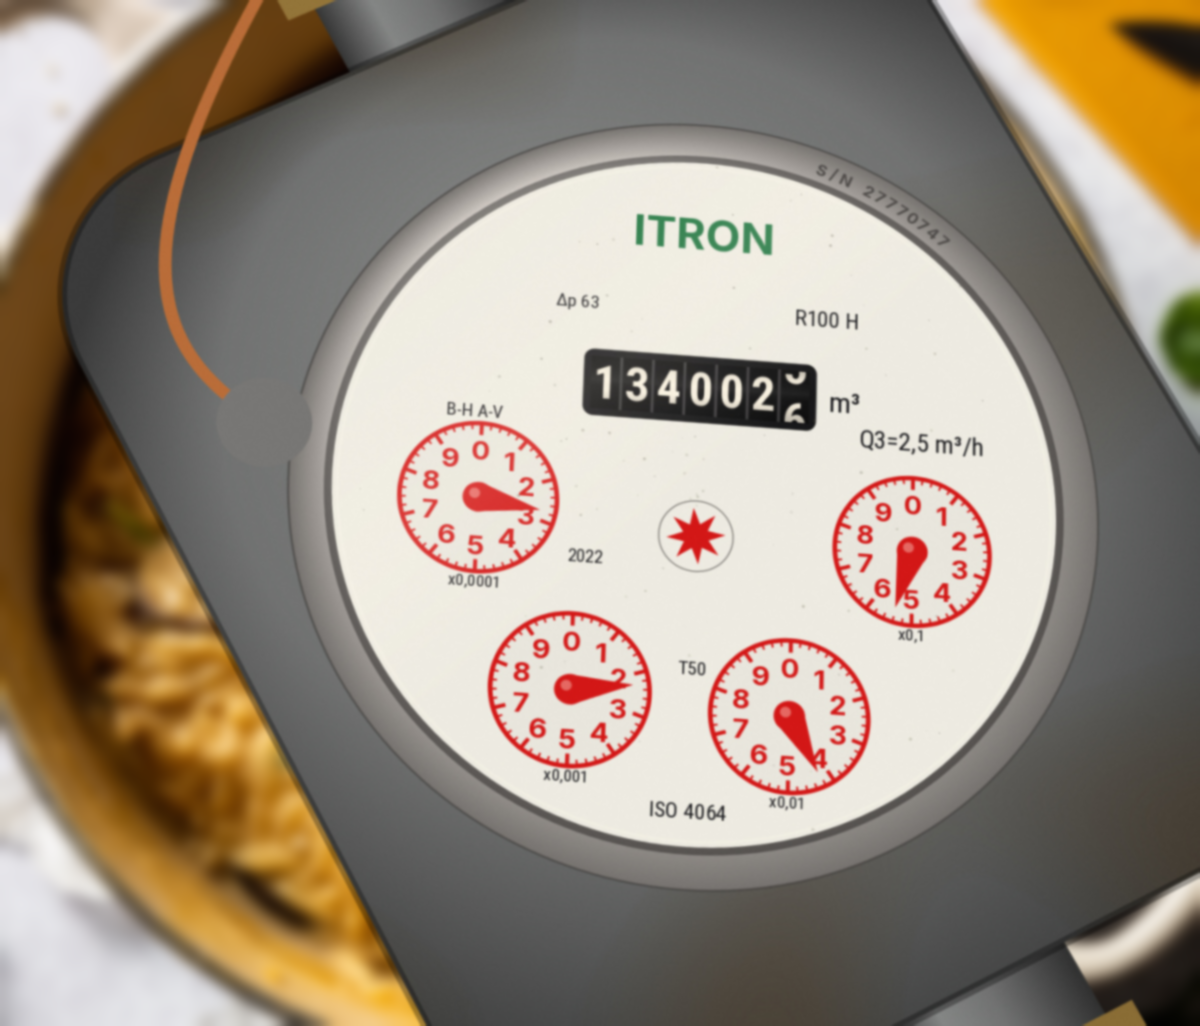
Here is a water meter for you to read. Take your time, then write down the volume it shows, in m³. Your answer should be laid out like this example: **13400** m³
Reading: **1340025.5422** m³
